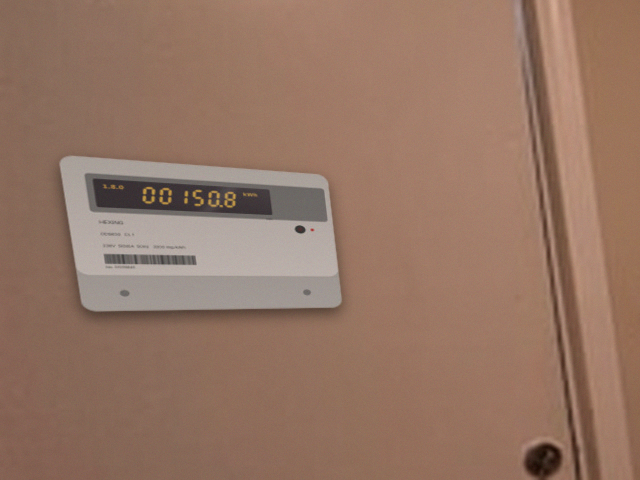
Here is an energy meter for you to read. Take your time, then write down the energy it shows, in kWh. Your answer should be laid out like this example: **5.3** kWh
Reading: **150.8** kWh
